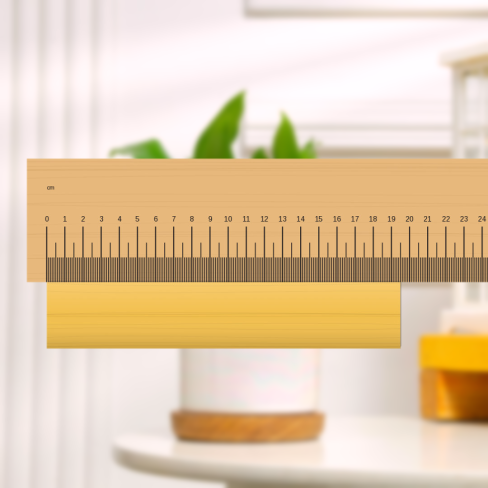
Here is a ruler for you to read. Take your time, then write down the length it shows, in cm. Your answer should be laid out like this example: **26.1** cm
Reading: **19.5** cm
